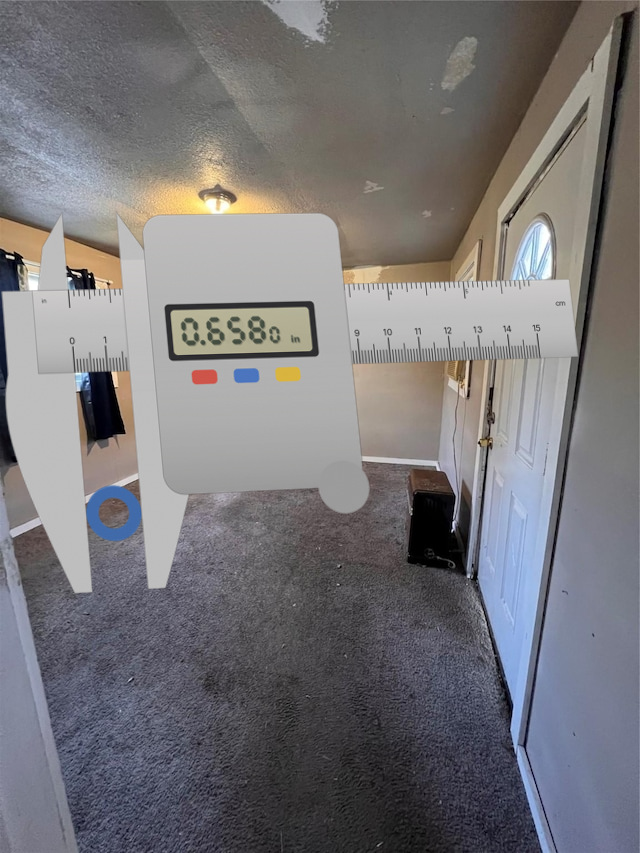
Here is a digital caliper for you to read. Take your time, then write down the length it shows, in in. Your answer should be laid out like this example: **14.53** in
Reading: **0.6580** in
